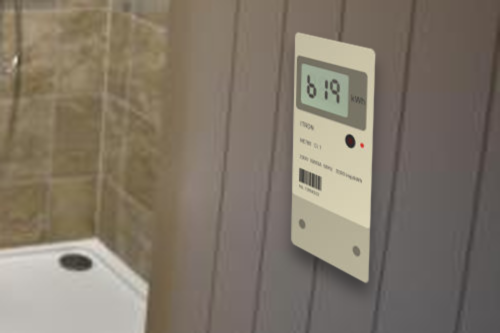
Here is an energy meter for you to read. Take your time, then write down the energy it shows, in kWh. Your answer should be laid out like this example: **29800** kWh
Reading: **619** kWh
